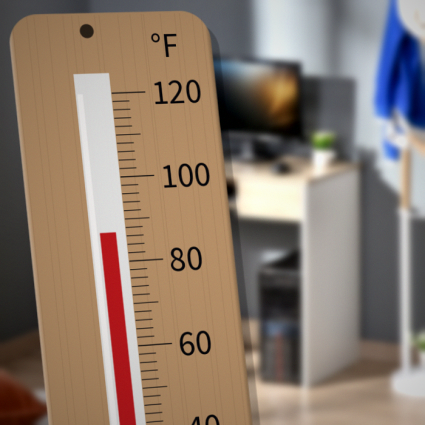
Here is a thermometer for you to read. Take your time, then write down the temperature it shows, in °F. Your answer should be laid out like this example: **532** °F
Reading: **87** °F
